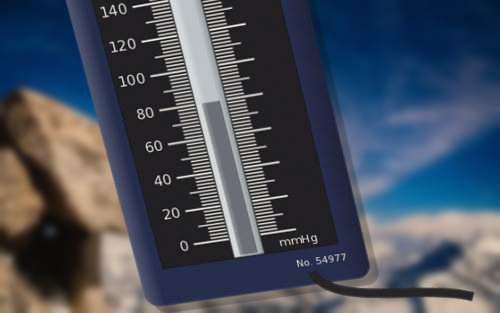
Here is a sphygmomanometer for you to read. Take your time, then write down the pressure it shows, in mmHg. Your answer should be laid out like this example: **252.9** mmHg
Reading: **80** mmHg
